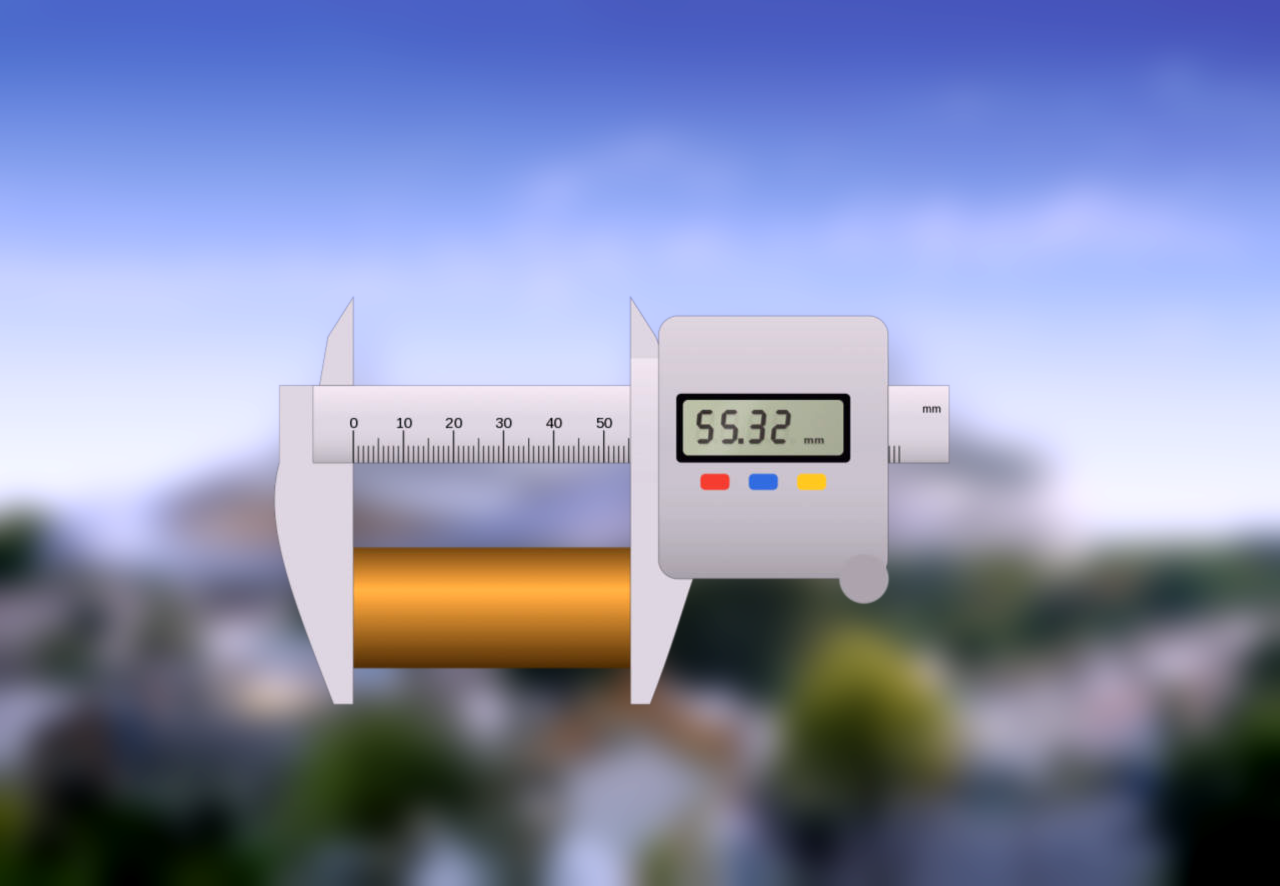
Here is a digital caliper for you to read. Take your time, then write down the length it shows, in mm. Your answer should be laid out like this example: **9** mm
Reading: **55.32** mm
